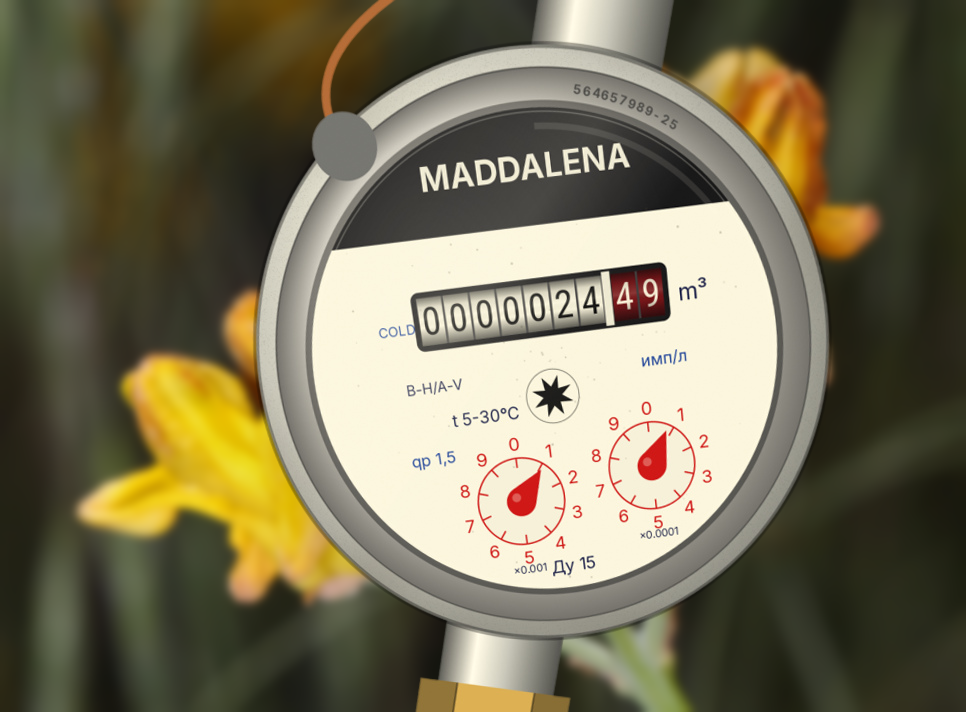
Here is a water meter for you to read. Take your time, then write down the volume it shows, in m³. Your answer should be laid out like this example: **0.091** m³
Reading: **24.4910** m³
